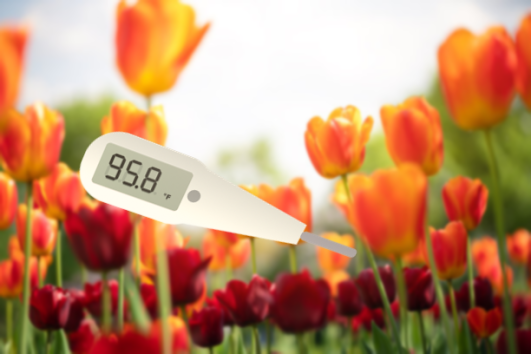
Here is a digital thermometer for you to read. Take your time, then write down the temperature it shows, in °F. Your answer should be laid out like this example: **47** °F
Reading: **95.8** °F
